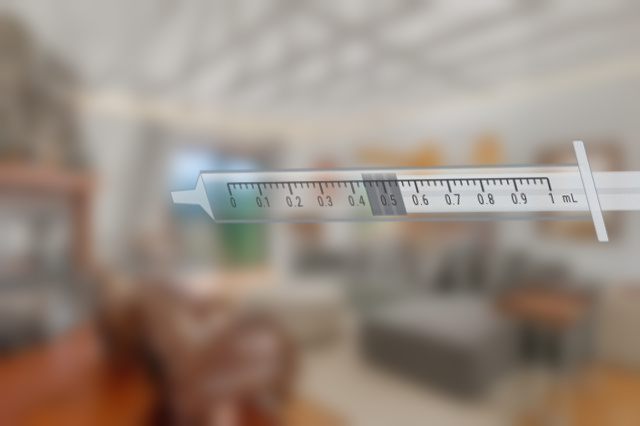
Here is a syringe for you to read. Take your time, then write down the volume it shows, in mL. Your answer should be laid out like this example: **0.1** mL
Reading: **0.44** mL
